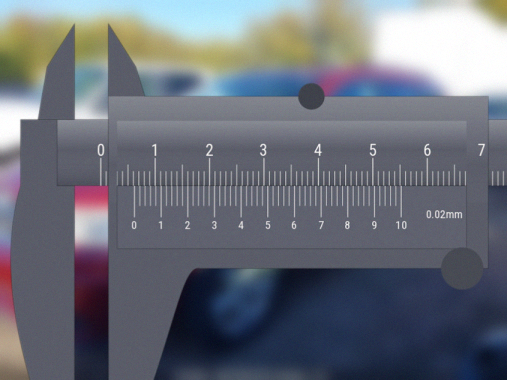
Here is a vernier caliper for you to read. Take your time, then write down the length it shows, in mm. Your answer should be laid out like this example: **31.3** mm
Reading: **6.2** mm
